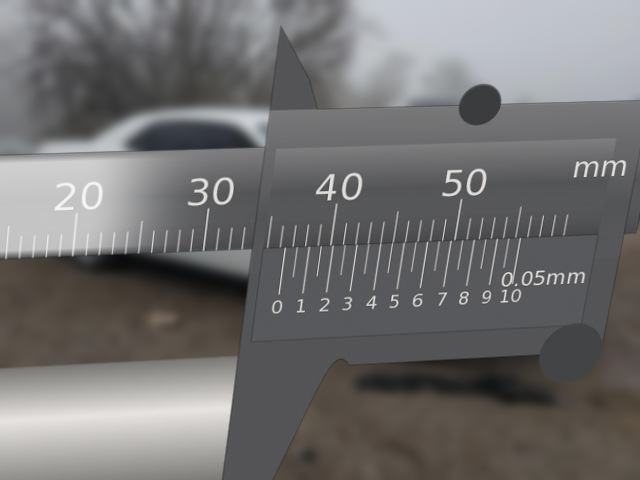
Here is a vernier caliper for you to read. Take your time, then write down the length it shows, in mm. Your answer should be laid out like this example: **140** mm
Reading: **36.4** mm
